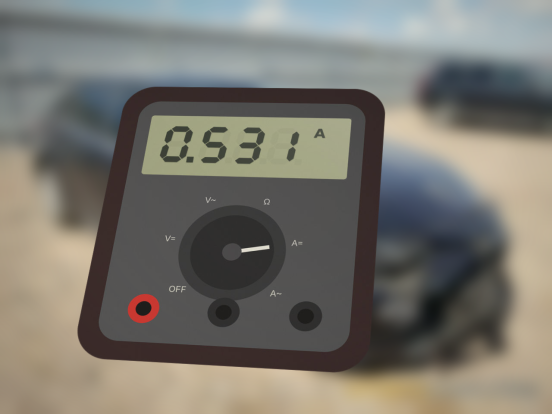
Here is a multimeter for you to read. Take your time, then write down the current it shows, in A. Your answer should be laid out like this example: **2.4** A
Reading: **0.531** A
